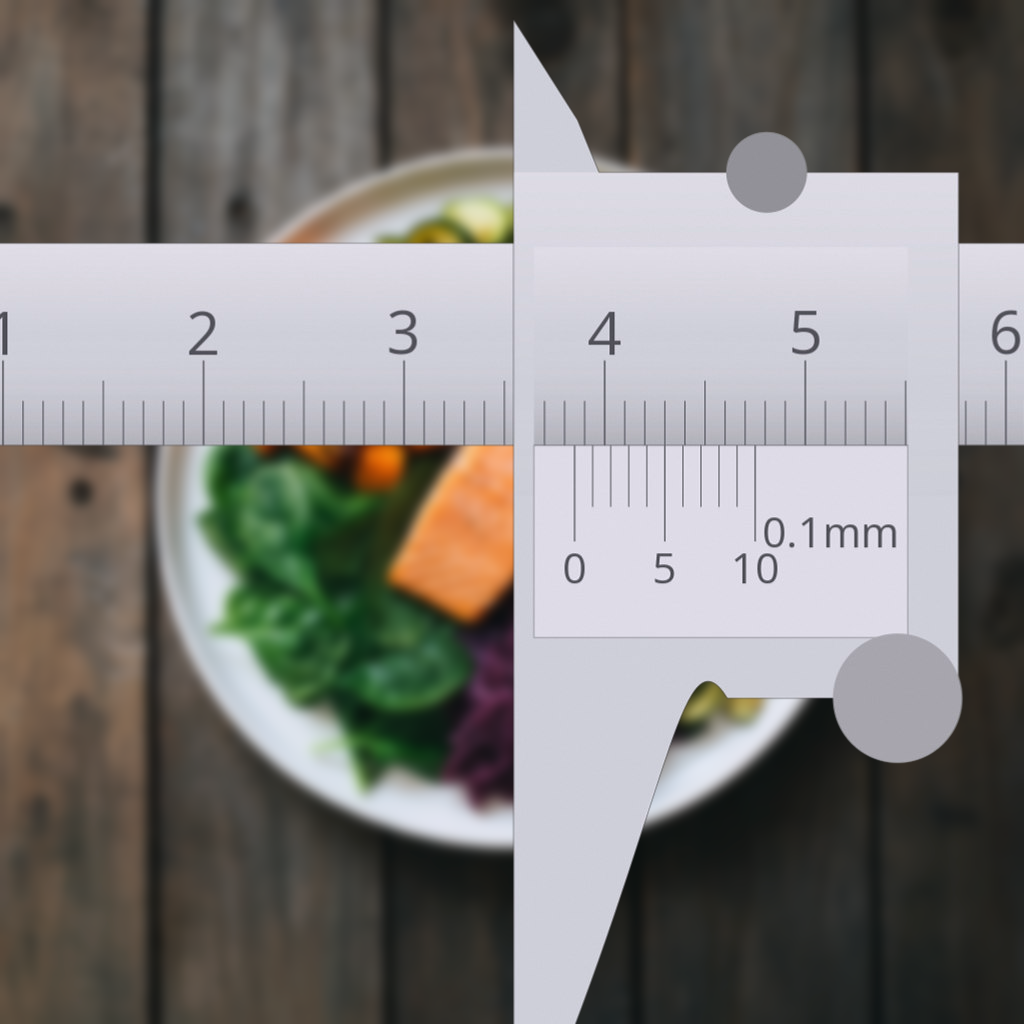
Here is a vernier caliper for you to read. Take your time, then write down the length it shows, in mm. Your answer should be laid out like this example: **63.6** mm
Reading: **38.5** mm
